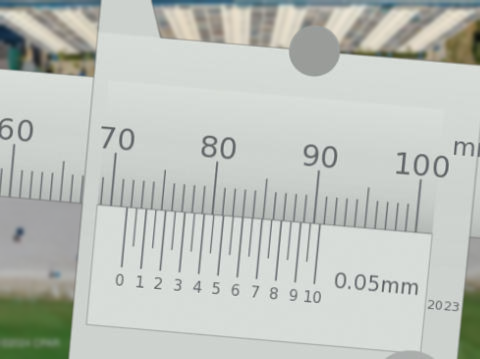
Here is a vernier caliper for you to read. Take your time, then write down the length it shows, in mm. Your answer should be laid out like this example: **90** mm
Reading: **71.6** mm
